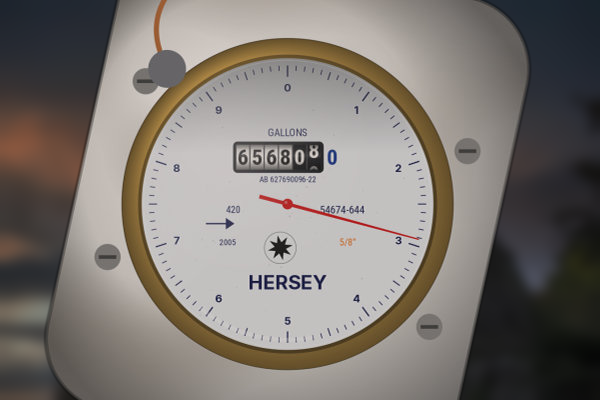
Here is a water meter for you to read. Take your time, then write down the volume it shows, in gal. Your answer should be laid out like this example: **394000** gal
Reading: **6568082.9** gal
